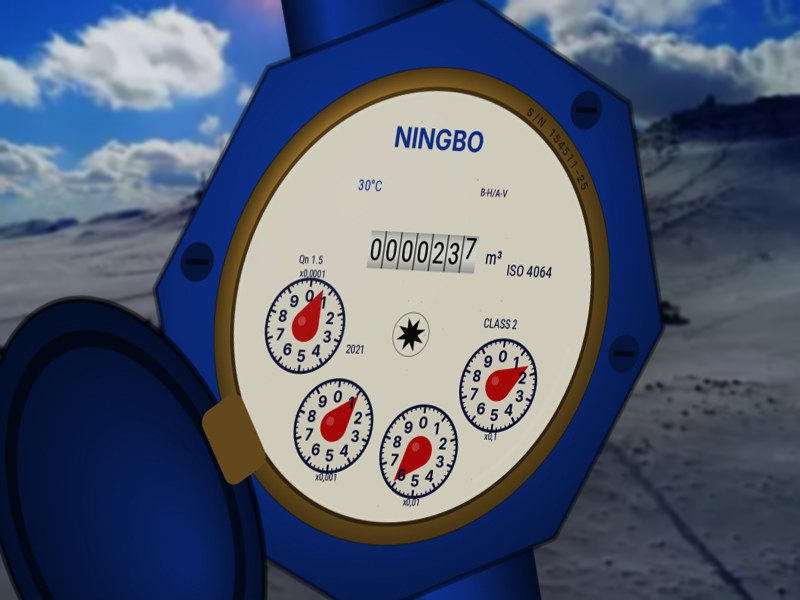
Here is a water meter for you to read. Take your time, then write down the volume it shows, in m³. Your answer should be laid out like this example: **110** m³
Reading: **237.1610** m³
